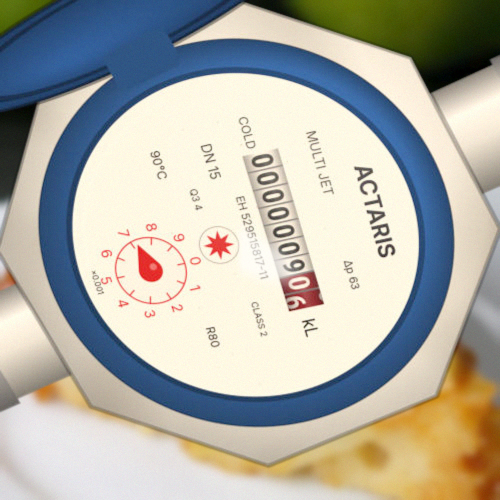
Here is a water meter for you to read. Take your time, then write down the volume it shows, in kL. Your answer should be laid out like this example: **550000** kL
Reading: **9.057** kL
